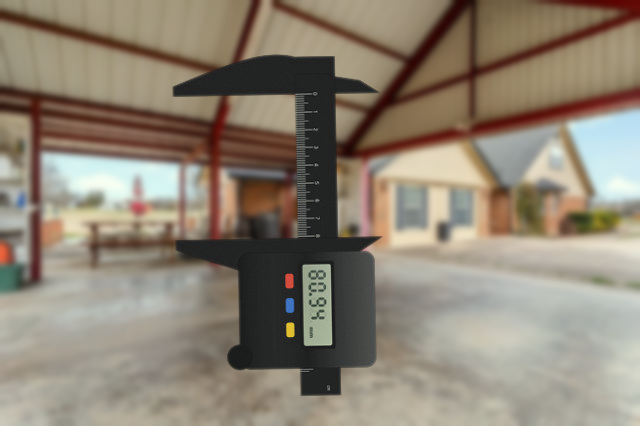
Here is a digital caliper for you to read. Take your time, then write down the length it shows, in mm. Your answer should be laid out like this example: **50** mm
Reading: **80.94** mm
